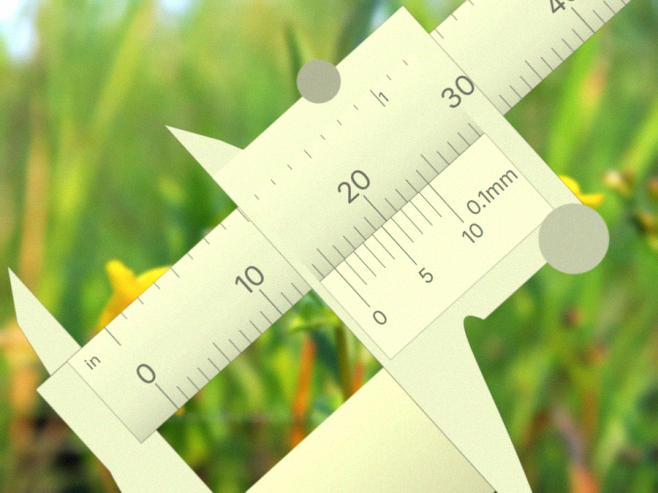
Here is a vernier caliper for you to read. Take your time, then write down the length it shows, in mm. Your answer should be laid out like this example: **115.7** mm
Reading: **15.0** mm
